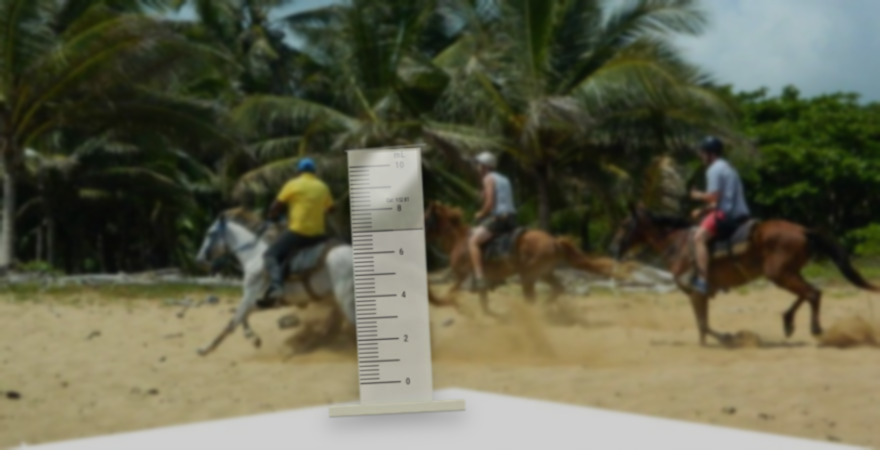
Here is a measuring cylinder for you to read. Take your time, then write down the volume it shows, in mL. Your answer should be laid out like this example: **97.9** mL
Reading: **7** mL
